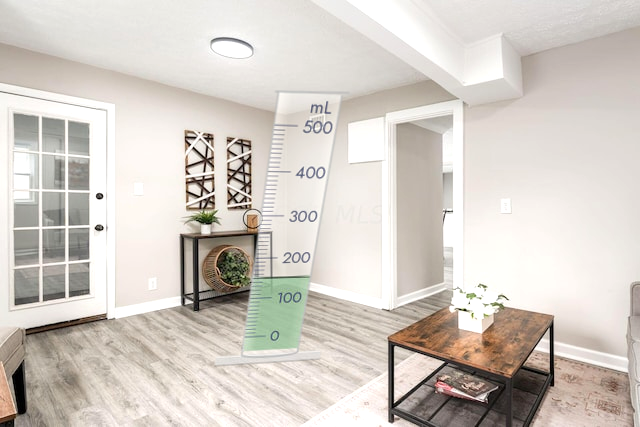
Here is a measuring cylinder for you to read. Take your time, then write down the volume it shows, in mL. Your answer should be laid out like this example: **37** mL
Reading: **150** mL
